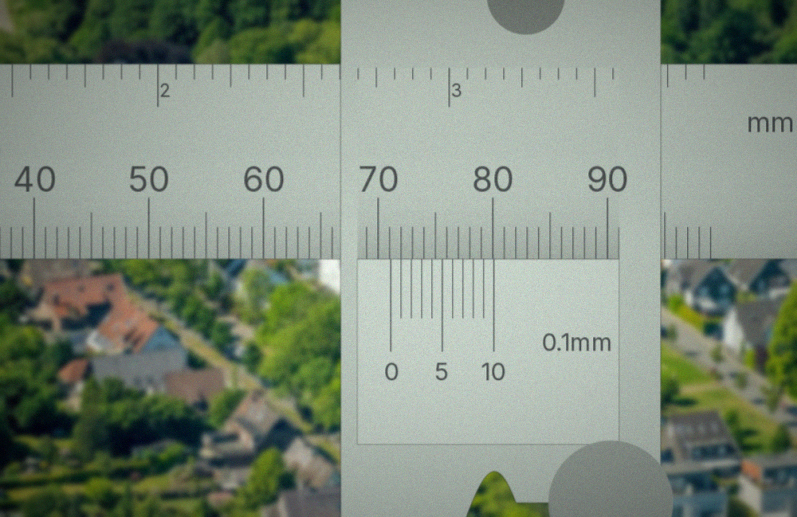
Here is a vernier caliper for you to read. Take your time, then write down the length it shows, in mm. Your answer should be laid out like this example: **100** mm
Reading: **71.1** mm
